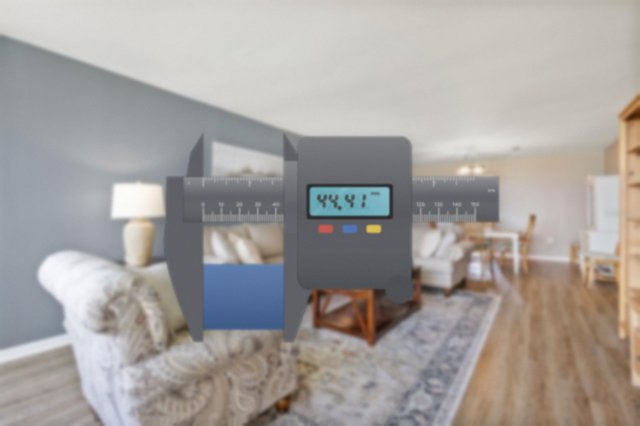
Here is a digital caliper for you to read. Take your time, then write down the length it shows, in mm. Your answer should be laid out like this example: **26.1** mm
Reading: **44.41** mm
